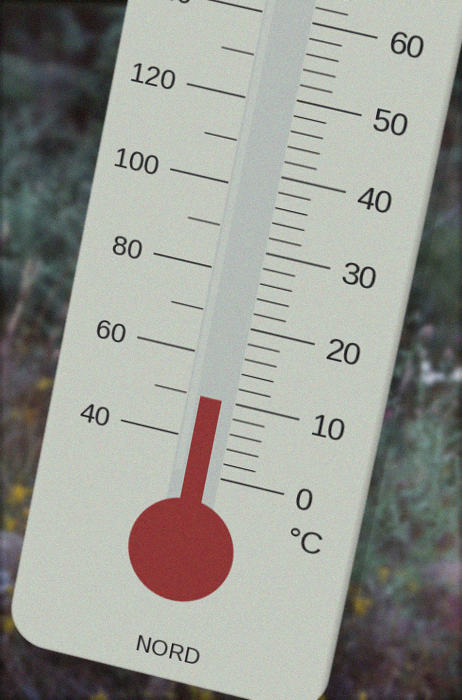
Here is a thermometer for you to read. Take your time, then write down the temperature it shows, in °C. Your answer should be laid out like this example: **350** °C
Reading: **10** °C
